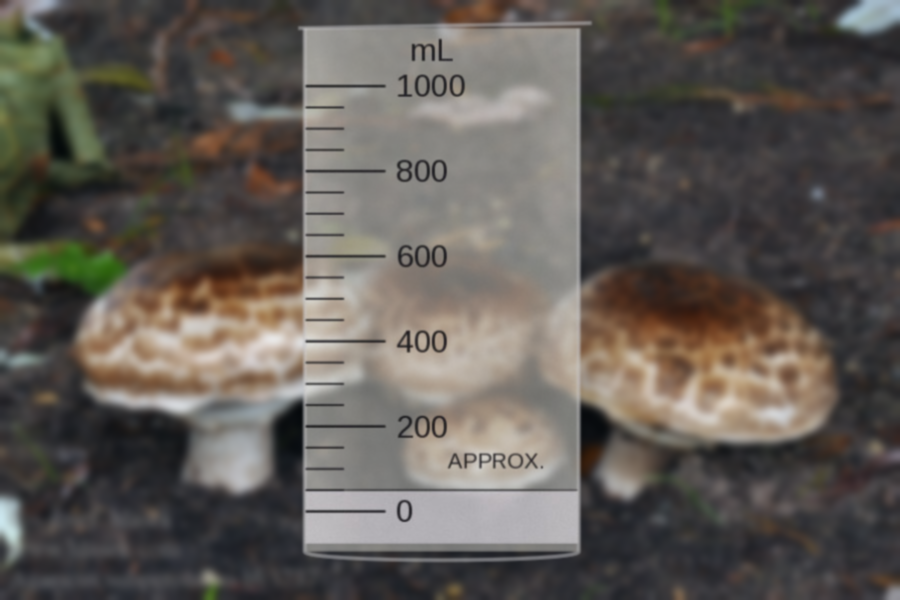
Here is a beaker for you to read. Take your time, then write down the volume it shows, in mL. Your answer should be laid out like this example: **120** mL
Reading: **50** mL
